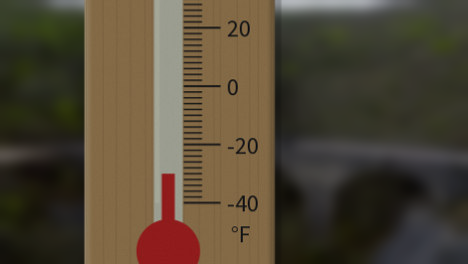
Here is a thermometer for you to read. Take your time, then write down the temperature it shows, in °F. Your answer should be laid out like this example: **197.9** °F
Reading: **-30** °F
